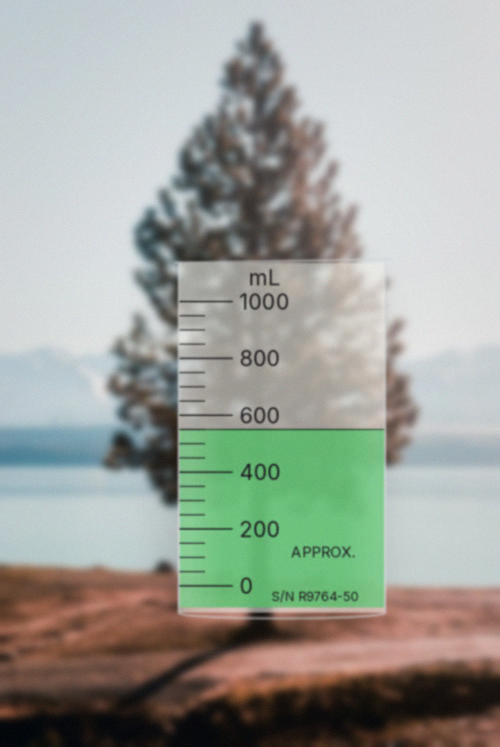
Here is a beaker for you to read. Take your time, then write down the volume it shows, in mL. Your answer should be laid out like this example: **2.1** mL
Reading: **550** mL
